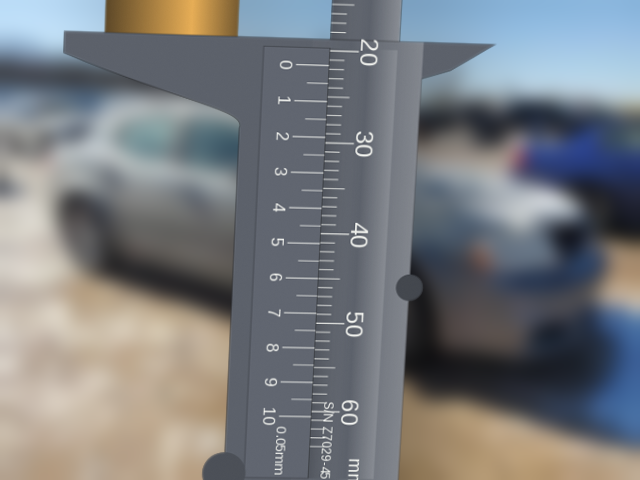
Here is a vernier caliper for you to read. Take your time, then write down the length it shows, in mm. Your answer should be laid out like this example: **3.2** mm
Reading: **21.6** mm
